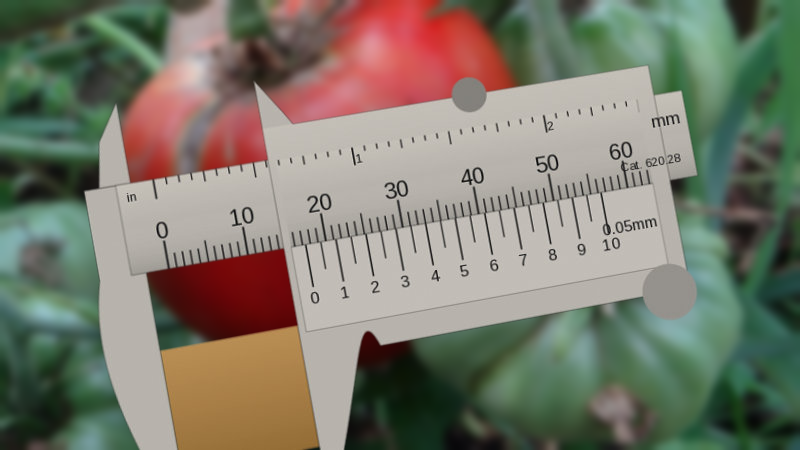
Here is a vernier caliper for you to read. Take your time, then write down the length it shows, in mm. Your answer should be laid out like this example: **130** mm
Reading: **17.4** mm
